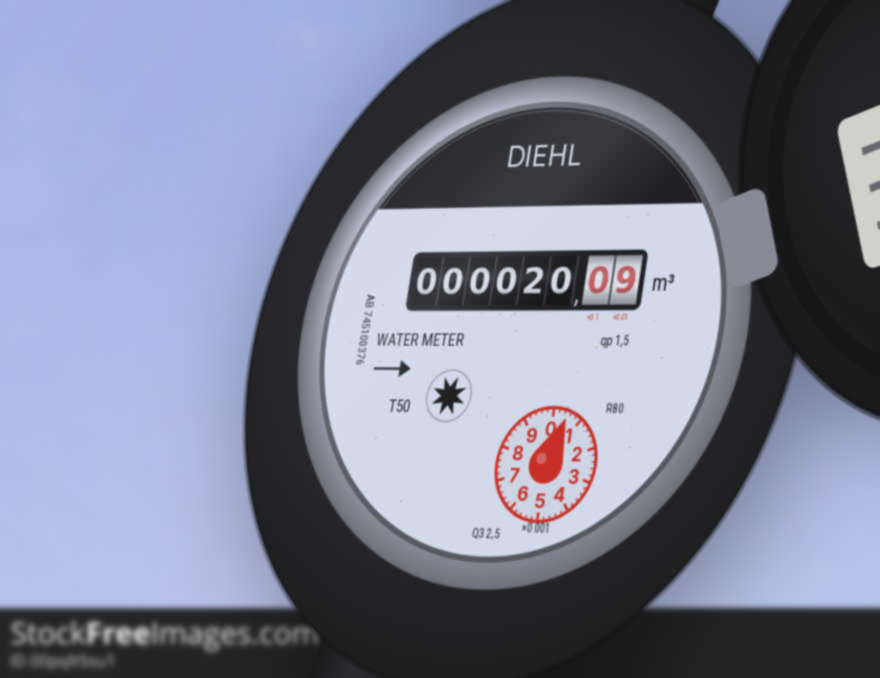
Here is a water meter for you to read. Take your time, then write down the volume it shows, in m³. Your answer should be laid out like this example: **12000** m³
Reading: **20.090** m³
